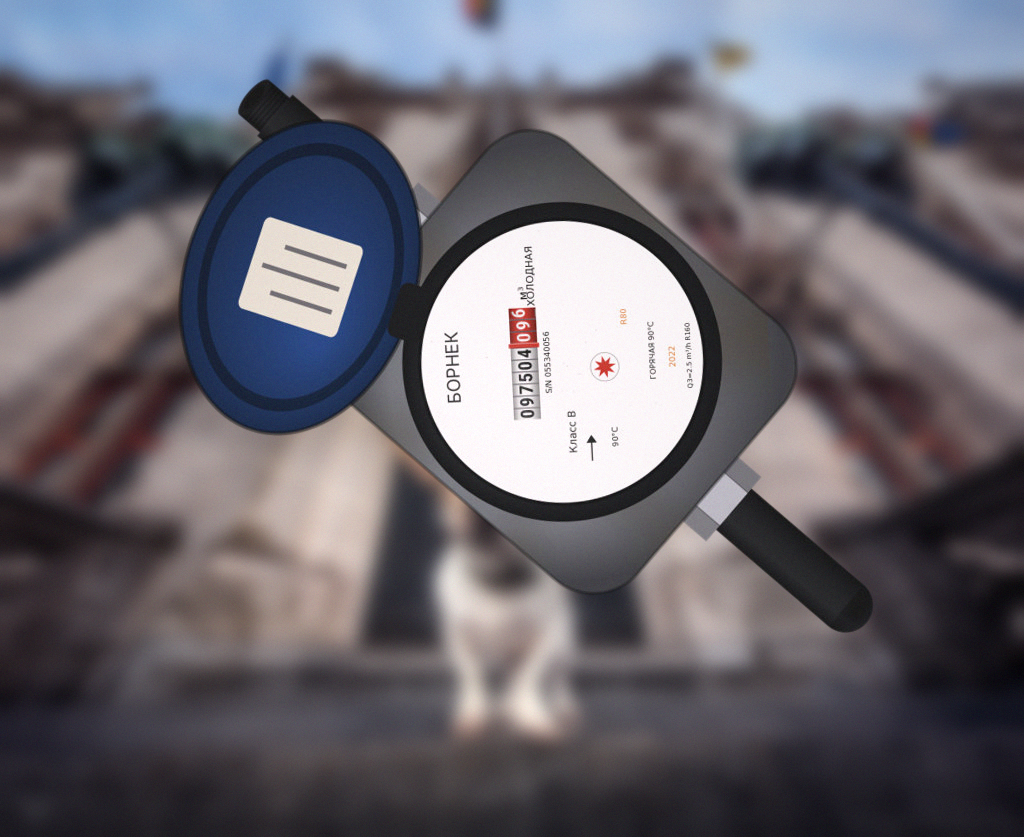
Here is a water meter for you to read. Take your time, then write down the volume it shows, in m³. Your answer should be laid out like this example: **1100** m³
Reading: **97504.096** m³
